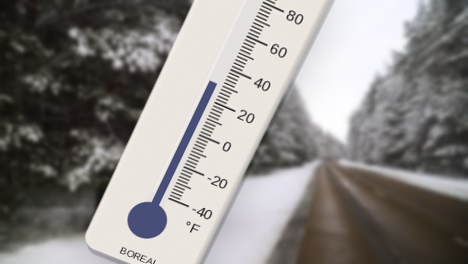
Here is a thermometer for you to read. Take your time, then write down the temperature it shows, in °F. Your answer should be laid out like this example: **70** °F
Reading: **30** °F
